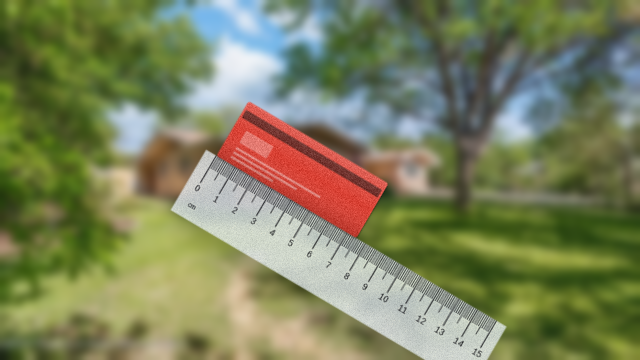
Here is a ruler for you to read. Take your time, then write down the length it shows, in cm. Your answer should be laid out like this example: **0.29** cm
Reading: **7.5** cm
